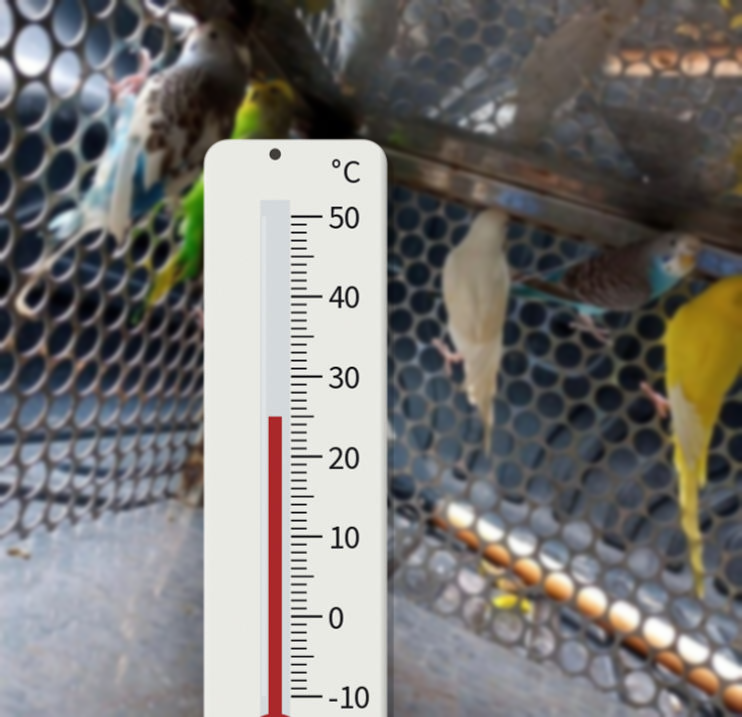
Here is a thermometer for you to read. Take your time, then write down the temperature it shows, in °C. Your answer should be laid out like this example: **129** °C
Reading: **25** °C
